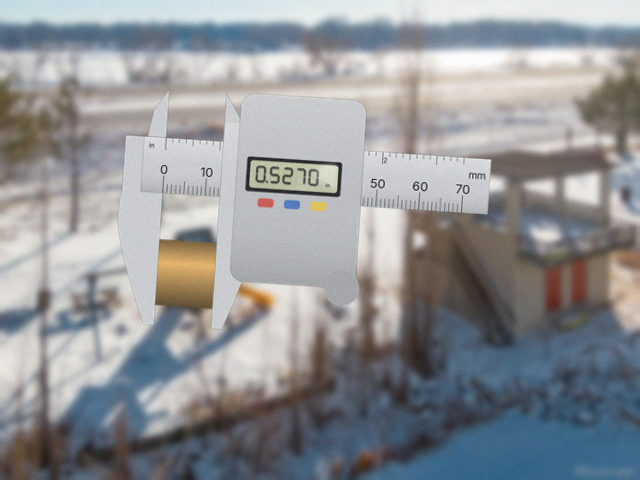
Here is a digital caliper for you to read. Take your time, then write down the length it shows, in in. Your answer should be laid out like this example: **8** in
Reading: **0.5270** in
